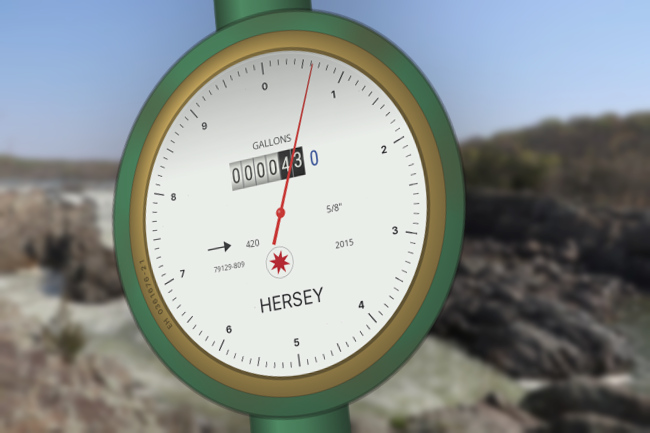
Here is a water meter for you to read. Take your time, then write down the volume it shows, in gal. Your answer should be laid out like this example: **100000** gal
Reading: **430.6** gal
